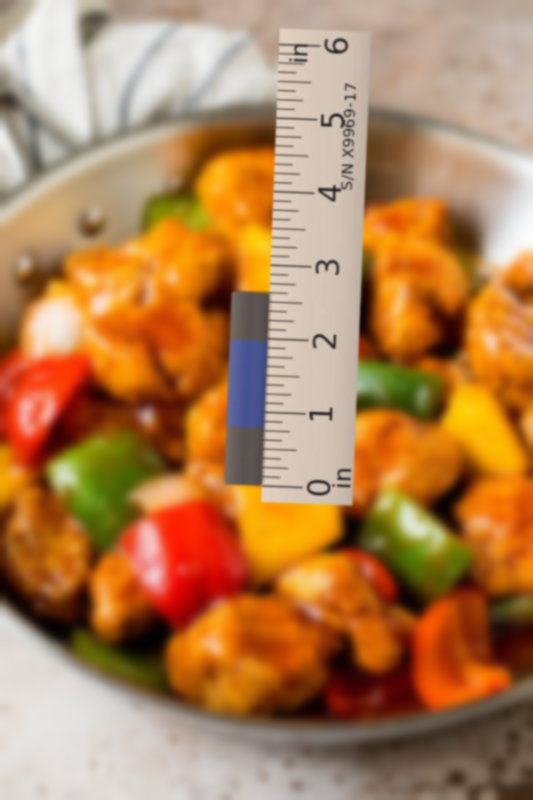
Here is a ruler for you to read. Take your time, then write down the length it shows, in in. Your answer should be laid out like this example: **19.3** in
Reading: **2.625** in
